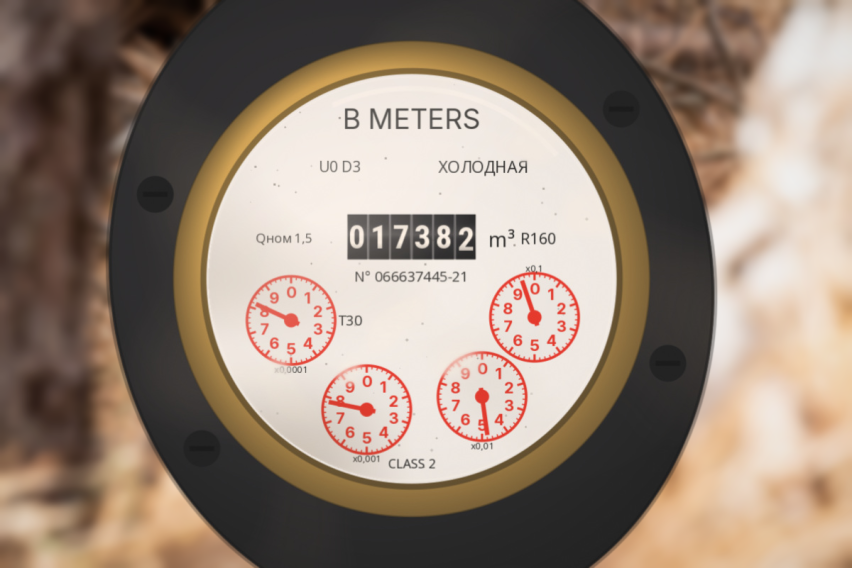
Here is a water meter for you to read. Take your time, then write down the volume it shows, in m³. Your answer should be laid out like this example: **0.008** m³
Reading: **17381.9478** m³
